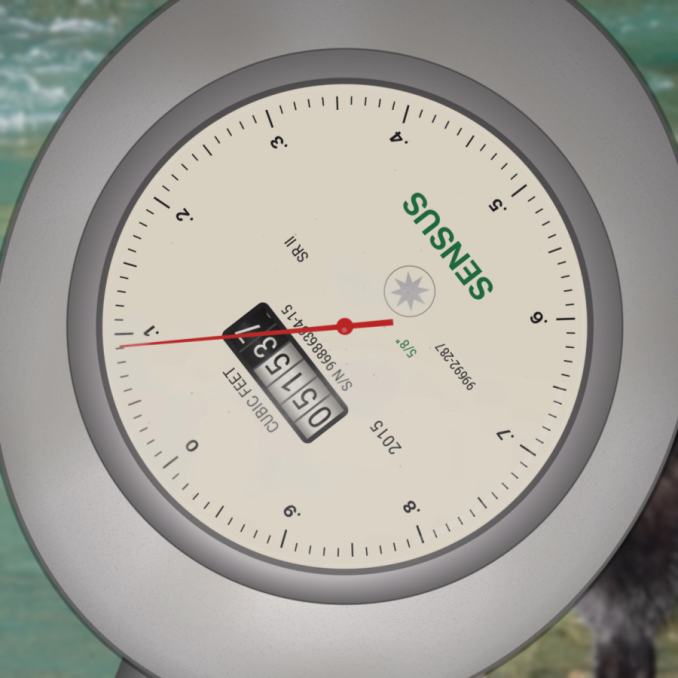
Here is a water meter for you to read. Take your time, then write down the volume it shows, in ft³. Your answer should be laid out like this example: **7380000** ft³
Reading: **51537.09** ft³
